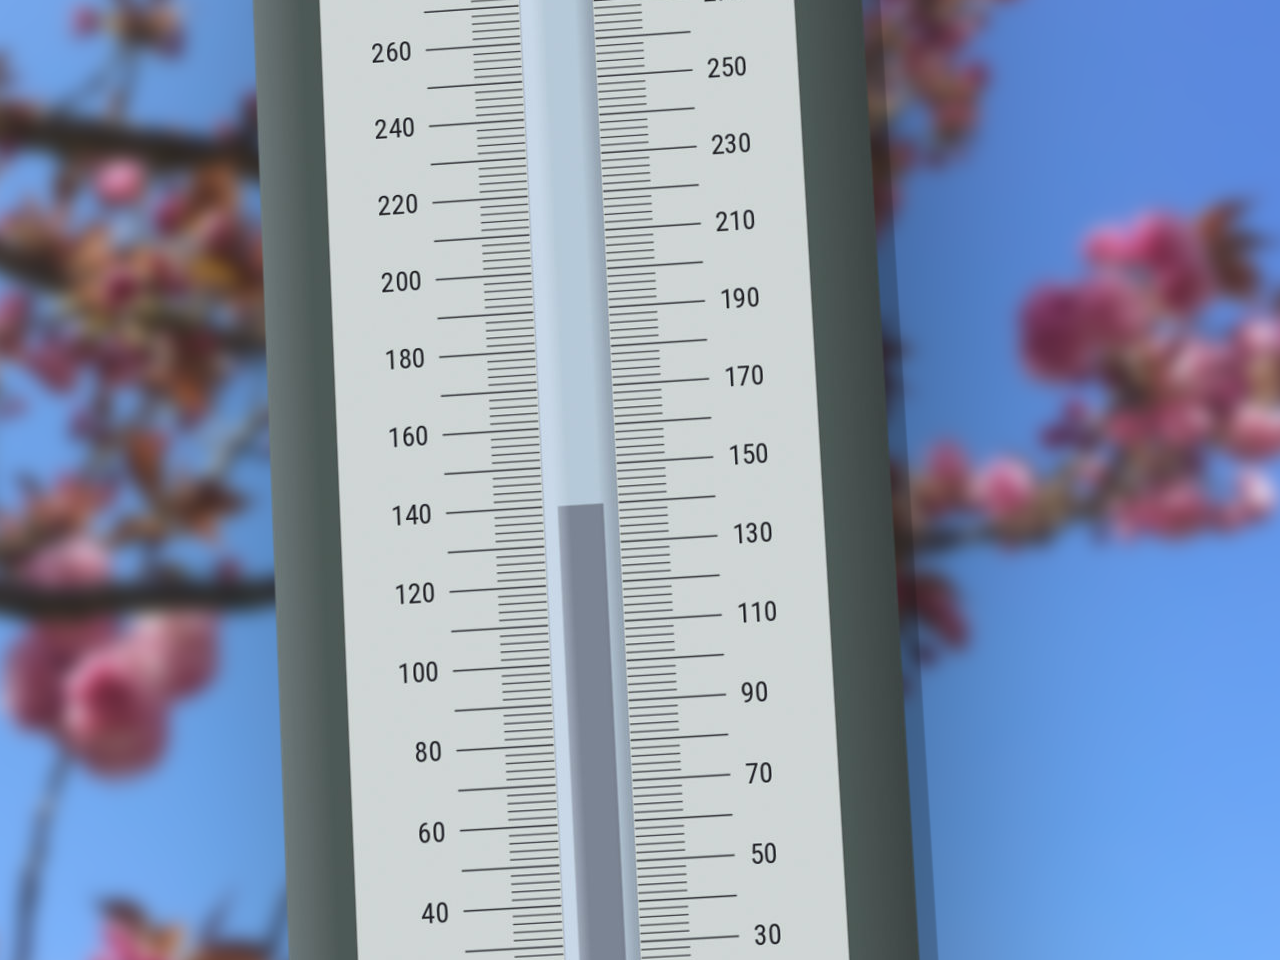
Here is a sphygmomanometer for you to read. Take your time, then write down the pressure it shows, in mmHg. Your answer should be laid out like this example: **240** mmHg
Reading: **140** mmHg
